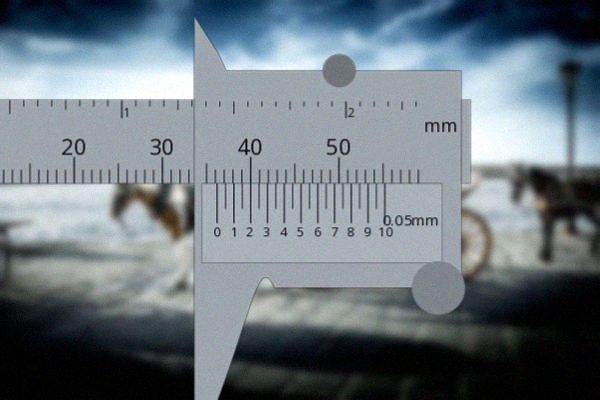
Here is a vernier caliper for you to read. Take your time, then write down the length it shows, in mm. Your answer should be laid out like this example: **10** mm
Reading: **36.2** mm
